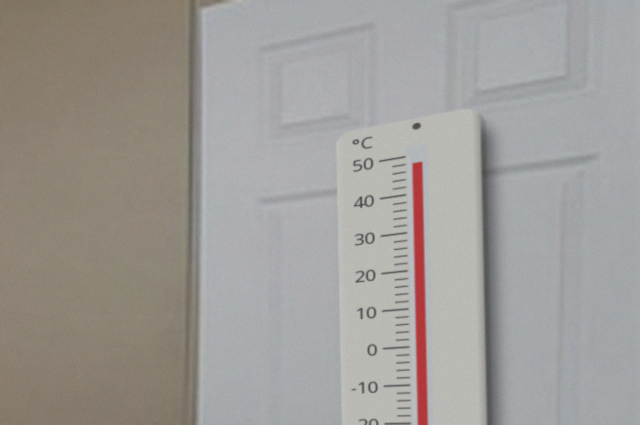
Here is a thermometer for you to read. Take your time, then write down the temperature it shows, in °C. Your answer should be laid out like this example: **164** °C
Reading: **48** °C
